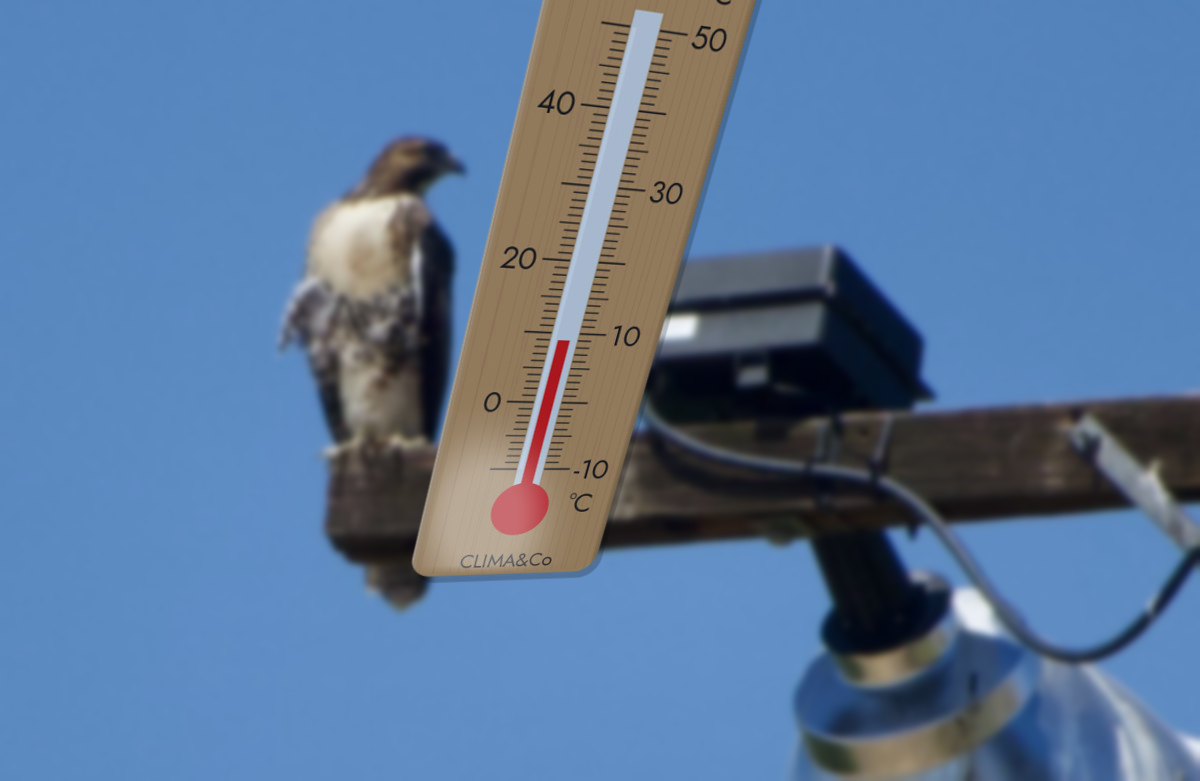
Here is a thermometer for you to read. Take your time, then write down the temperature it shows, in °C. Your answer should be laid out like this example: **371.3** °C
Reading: **9** °C
